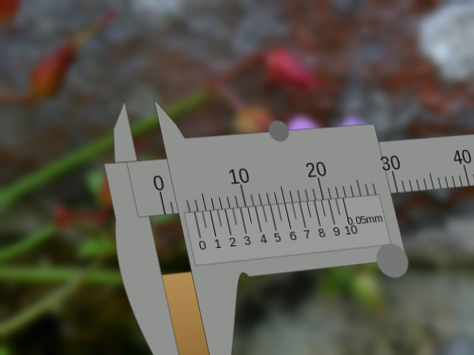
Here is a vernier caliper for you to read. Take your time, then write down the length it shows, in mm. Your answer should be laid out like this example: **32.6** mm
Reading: **3.6** mm
